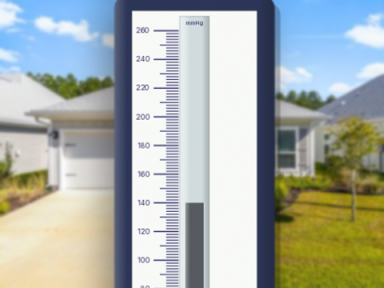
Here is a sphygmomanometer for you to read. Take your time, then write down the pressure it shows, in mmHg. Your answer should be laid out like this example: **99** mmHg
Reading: **140** mmHg
